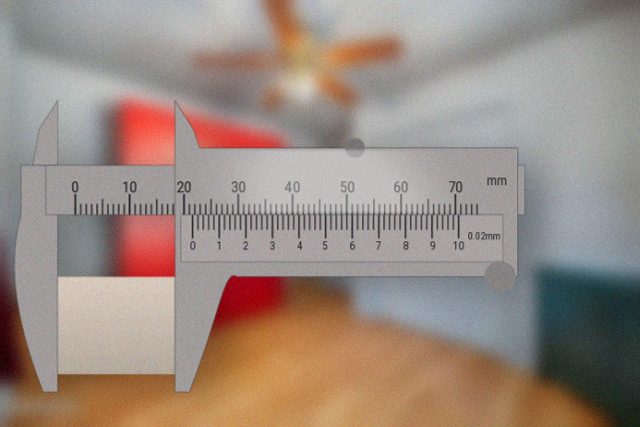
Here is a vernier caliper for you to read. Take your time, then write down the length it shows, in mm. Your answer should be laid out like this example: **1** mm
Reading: **21.6** mm
